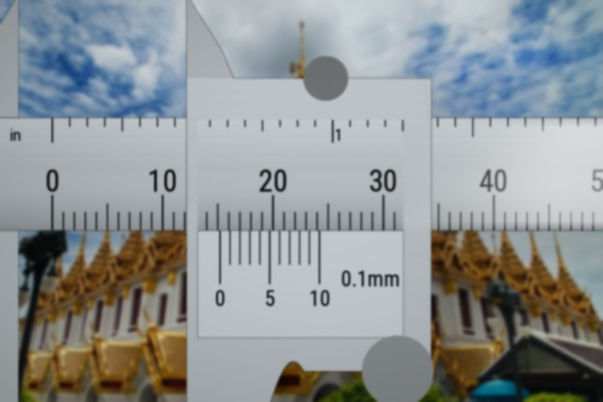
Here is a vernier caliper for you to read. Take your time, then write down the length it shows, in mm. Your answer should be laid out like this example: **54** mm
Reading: **15.2** mm
